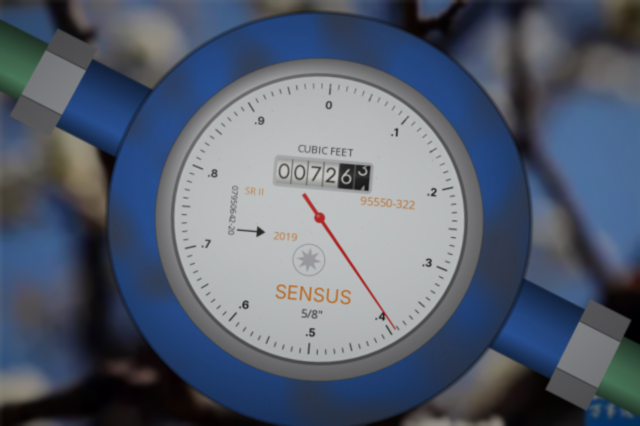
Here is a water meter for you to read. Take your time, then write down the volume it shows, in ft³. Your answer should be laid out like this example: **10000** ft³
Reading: **7263.39** ft³
